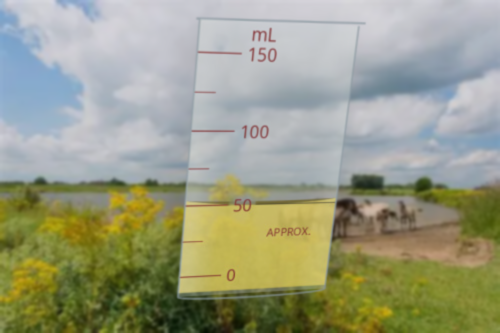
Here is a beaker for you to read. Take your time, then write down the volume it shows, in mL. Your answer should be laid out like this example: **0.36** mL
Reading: **50** mL
